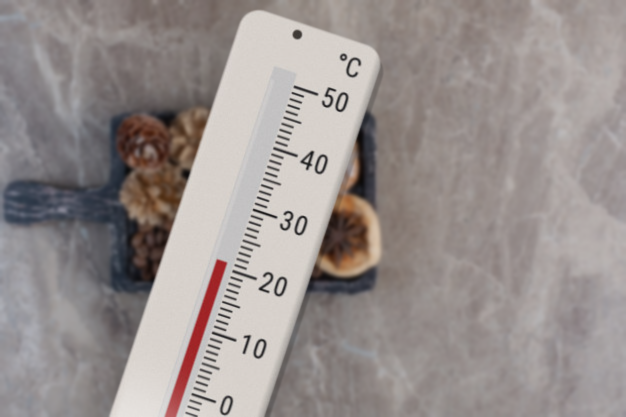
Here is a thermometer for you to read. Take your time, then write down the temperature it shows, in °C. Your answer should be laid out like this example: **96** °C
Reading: **21** °C
